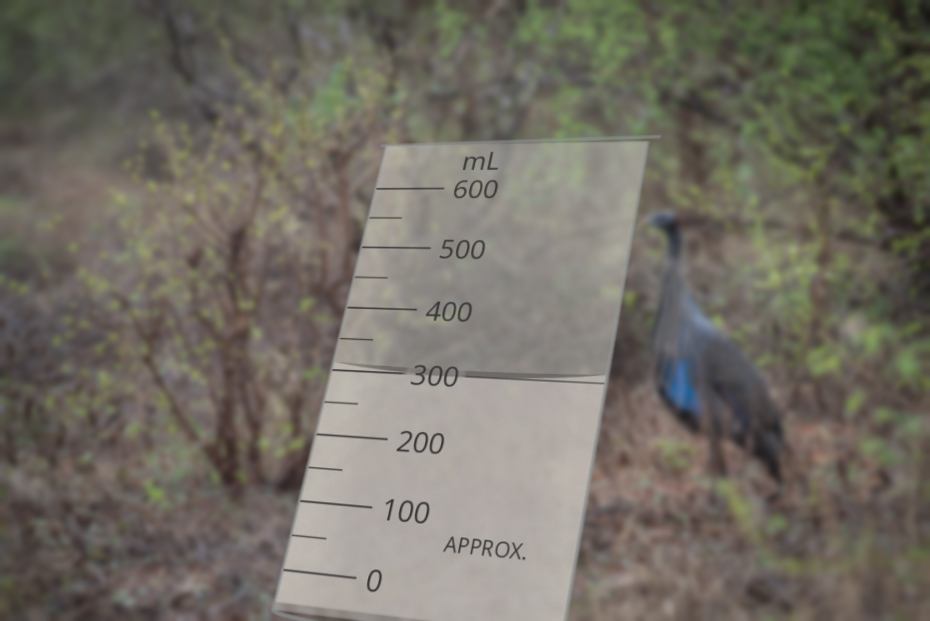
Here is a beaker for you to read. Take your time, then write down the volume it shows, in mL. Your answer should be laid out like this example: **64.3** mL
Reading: **300** mL
